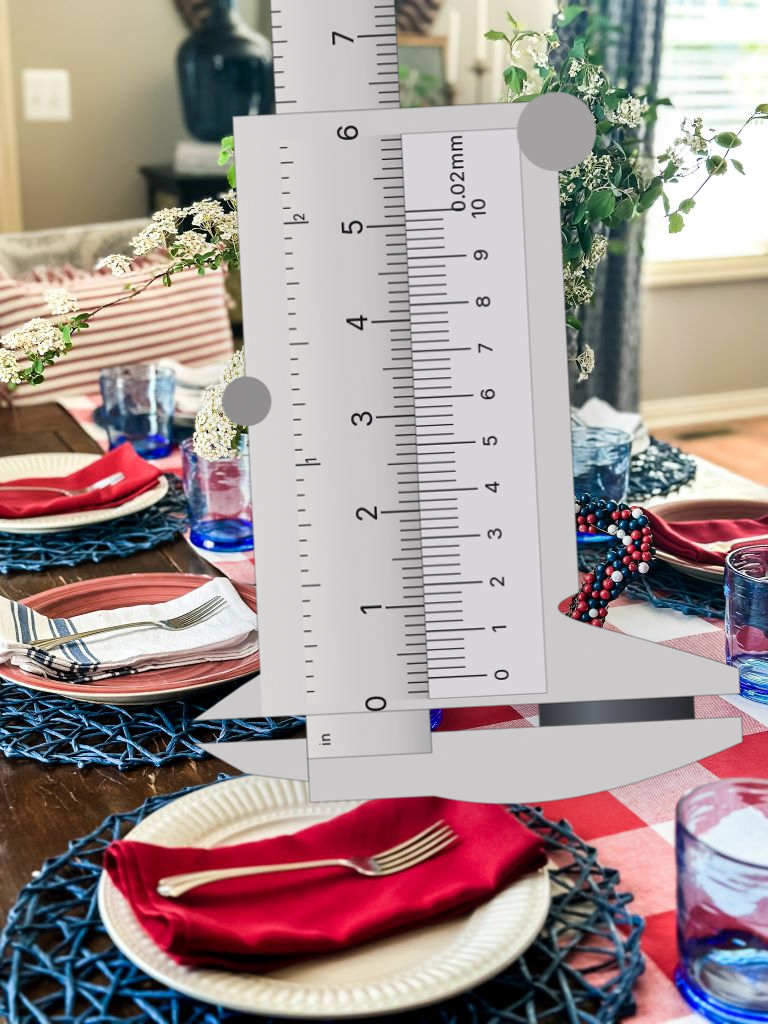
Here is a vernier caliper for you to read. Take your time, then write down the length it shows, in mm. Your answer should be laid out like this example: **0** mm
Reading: **2.4** mm
